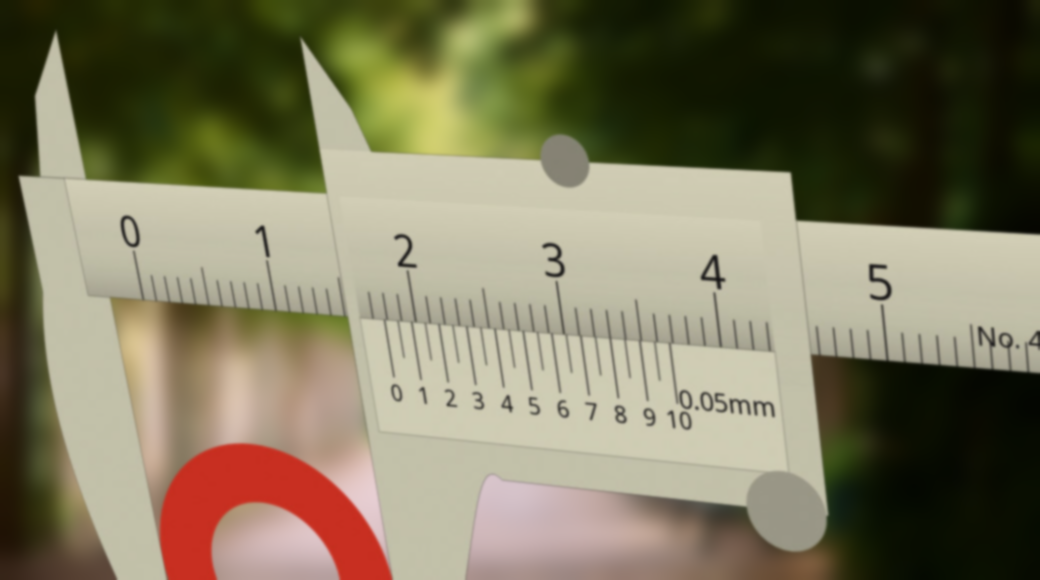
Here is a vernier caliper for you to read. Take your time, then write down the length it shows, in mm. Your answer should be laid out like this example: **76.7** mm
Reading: **17.8** mm
